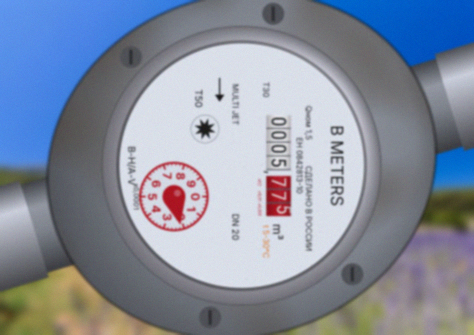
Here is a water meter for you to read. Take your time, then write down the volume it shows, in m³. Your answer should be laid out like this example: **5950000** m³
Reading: **5.7752** m³
